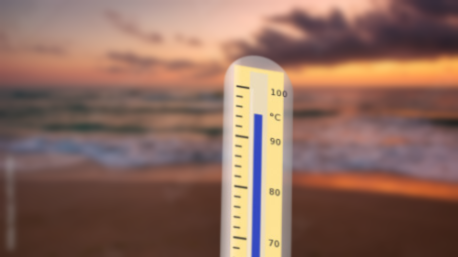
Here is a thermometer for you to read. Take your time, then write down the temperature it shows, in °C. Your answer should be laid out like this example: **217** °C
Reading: **95** °C
